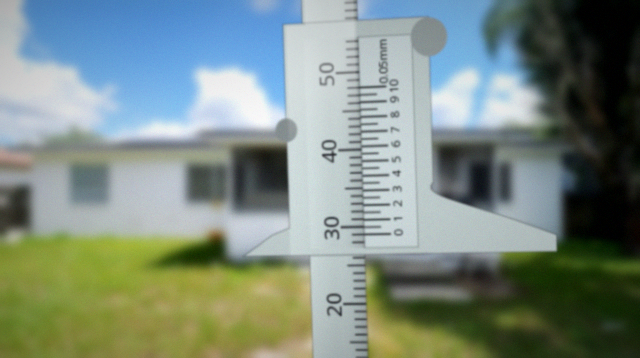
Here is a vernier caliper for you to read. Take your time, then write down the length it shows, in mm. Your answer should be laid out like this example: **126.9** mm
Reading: **29.0** mm
